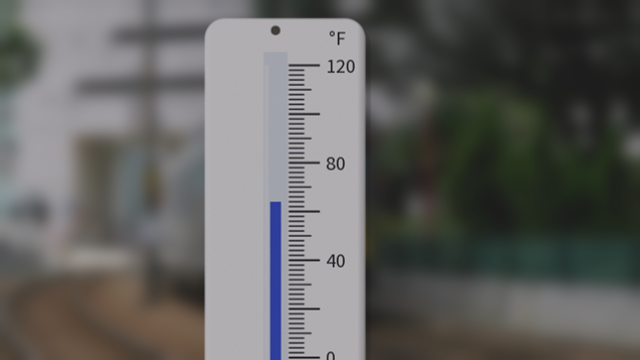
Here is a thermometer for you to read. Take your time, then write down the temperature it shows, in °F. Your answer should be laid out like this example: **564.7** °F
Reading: **64** °F
